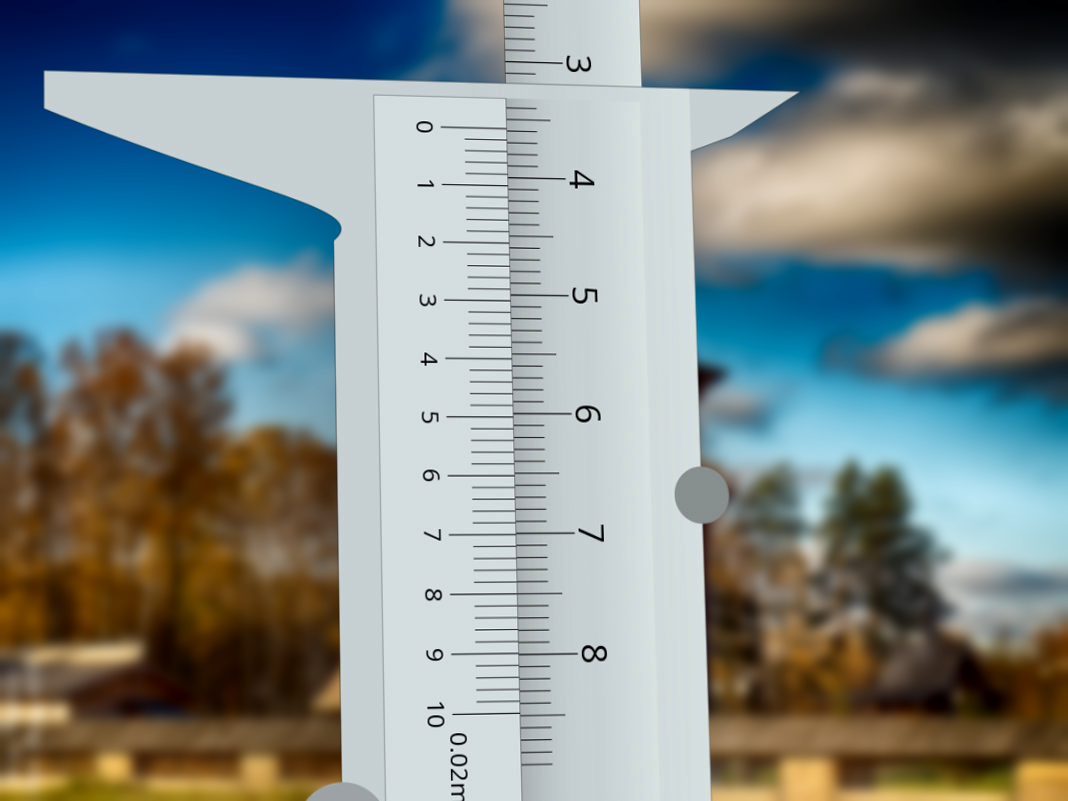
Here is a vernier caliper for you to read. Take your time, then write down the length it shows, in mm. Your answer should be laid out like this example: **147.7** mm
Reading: **35.8** mm
